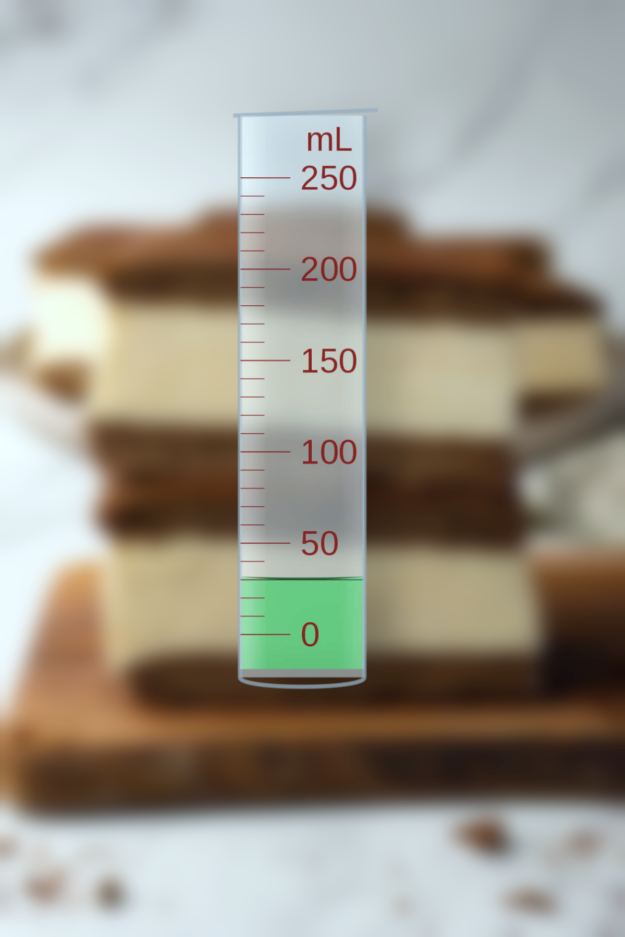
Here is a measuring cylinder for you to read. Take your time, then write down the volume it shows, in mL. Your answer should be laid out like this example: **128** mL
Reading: **30** mL
